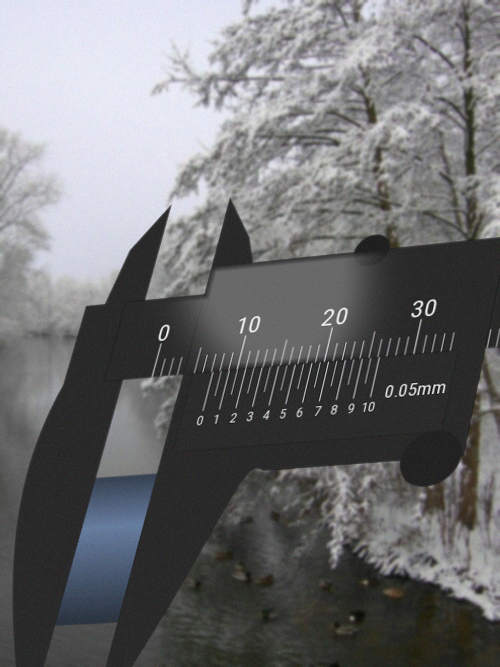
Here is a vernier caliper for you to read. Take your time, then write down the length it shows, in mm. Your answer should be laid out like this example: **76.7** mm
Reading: **7.2** mm
